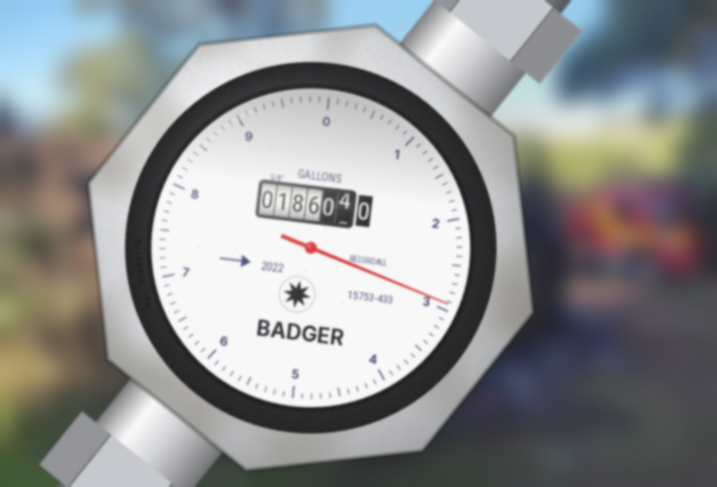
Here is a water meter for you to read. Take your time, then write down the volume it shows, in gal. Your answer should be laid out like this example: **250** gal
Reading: **186042.9** gal
